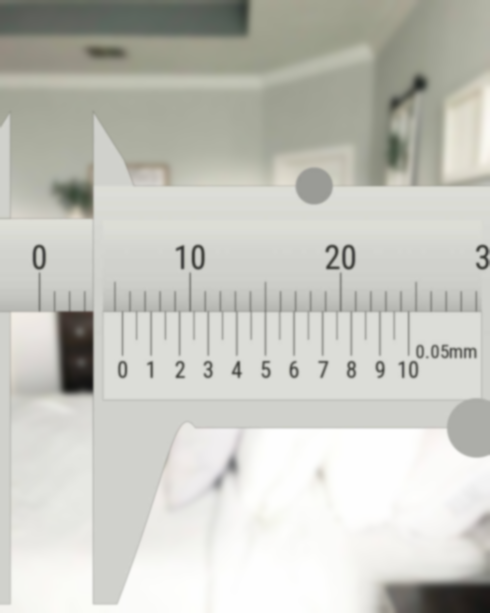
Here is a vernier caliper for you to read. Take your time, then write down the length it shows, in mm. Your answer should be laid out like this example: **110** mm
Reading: **5.5** mm
